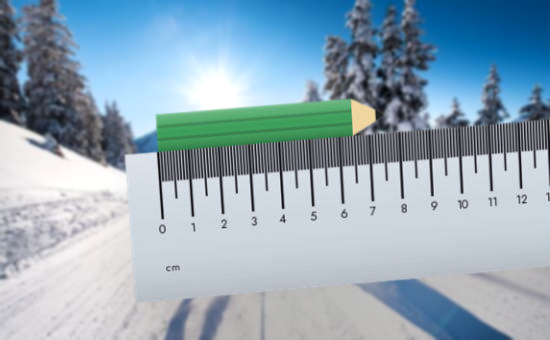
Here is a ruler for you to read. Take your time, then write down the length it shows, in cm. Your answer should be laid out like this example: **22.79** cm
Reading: **7.5** cm
